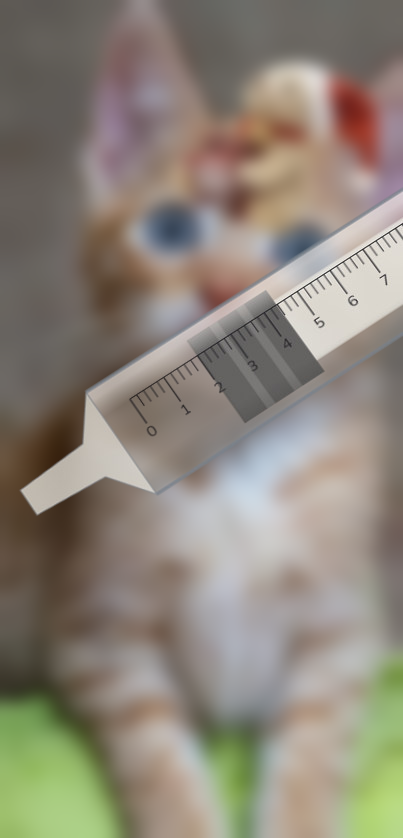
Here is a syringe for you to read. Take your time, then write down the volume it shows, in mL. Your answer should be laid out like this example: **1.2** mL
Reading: **2** mL
